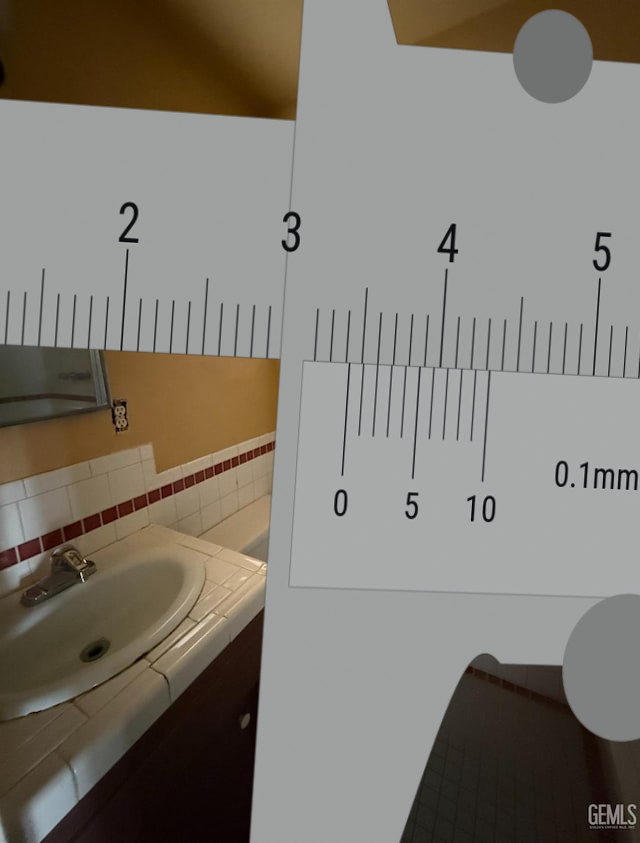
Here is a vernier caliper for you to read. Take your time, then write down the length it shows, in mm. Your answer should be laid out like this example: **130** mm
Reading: **34.2** mm
